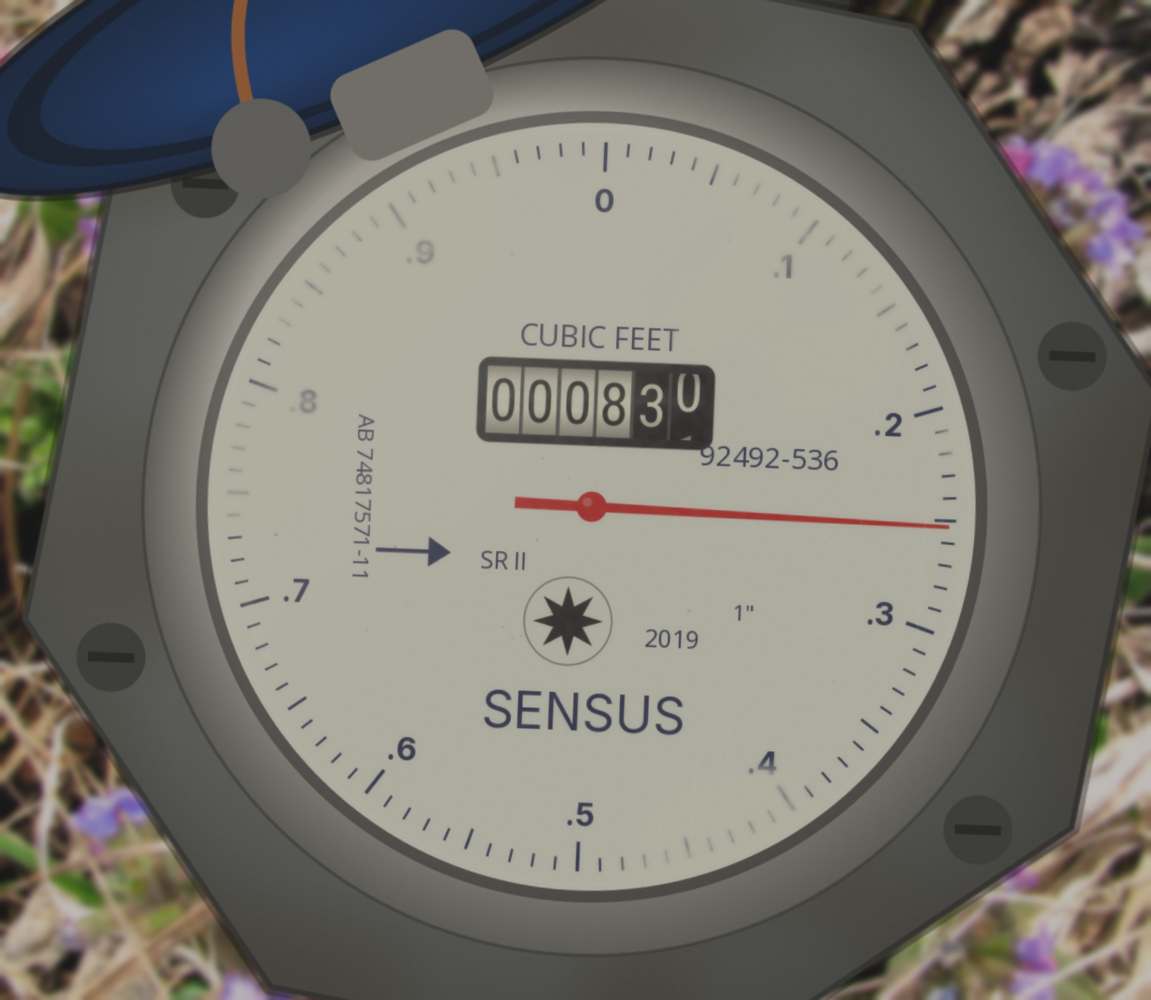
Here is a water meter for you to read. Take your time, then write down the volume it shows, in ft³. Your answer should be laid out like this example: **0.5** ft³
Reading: **830.25** ft³
